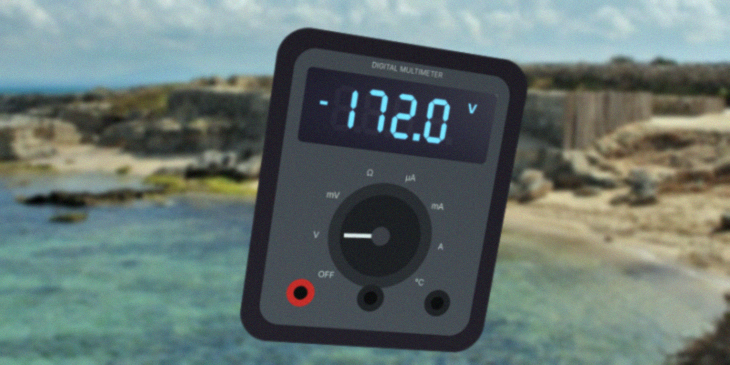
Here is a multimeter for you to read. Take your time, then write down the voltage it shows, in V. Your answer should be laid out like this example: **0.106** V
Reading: **-172.0** V
